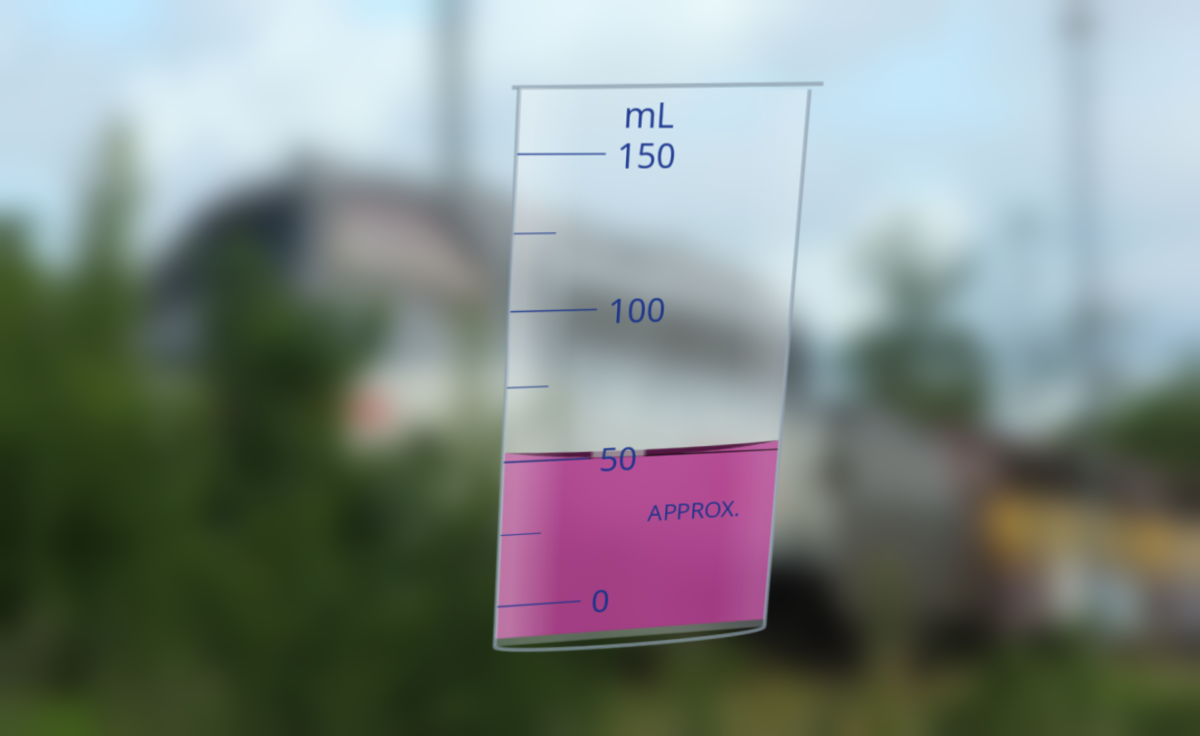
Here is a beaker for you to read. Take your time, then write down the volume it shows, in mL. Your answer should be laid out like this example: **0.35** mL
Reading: **50** mL
